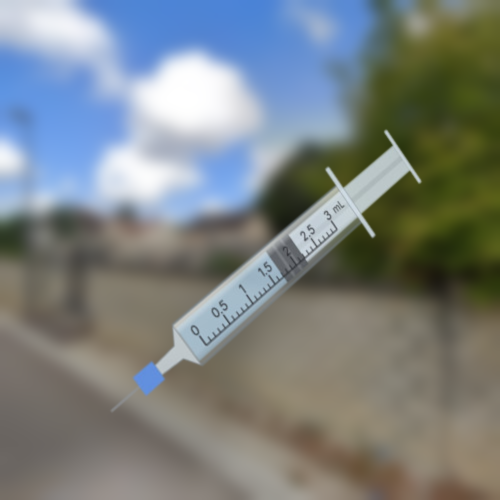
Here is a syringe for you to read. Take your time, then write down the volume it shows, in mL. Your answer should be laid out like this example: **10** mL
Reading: **1.7** mL
